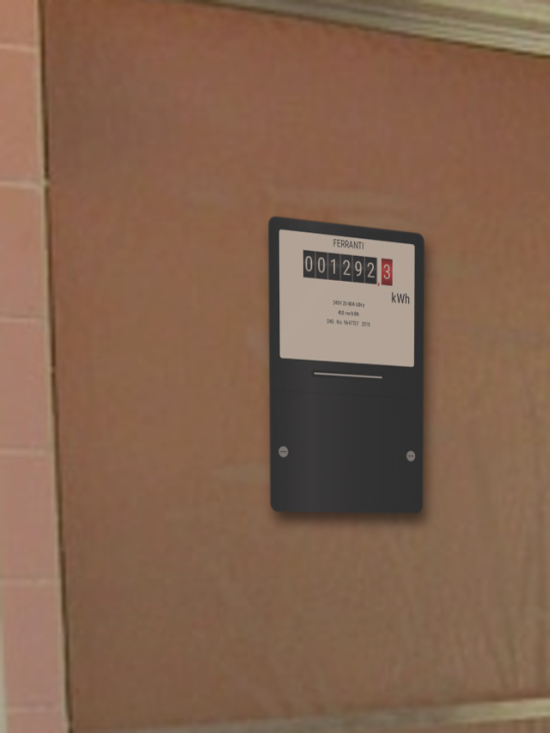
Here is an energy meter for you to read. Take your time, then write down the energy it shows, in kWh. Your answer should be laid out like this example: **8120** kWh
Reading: **1292.3** kWh
